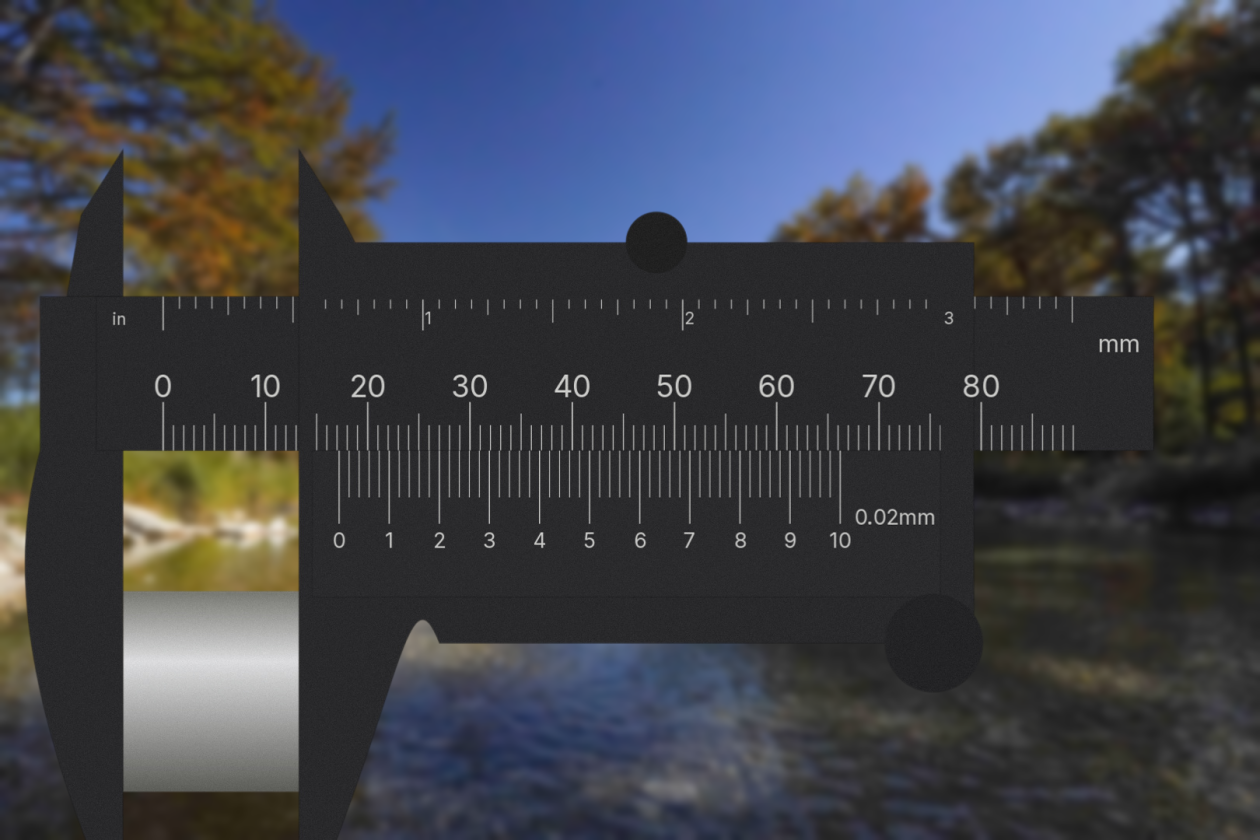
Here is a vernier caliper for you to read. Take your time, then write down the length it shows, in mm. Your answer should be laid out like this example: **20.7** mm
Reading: **17.2** mm
